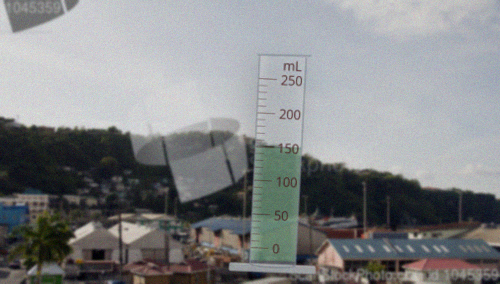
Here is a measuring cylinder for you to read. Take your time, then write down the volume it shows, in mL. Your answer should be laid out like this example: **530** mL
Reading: **150** mL
